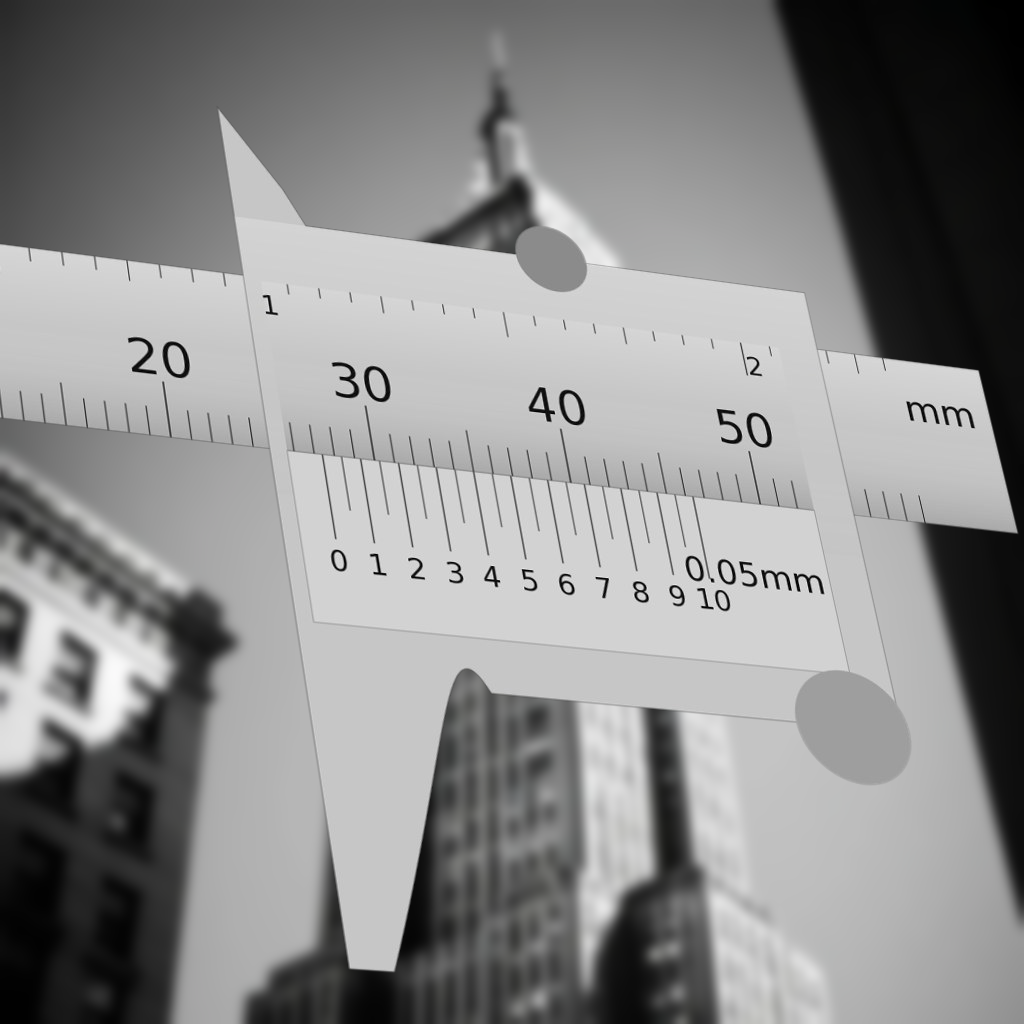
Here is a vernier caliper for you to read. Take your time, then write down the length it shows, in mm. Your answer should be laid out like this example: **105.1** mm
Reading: **27.4** mm
